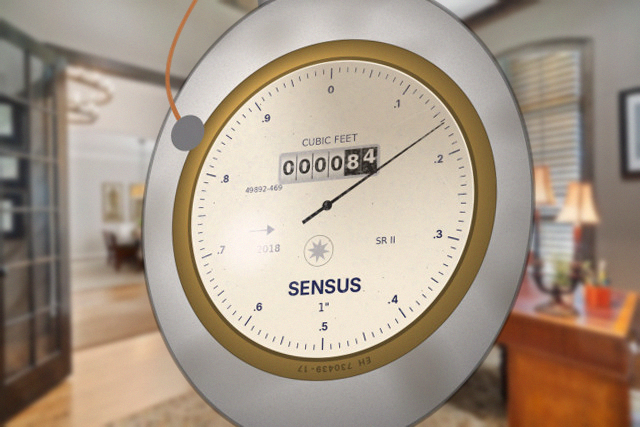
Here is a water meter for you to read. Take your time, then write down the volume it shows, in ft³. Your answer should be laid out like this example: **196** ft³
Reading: **84.16** ft³
